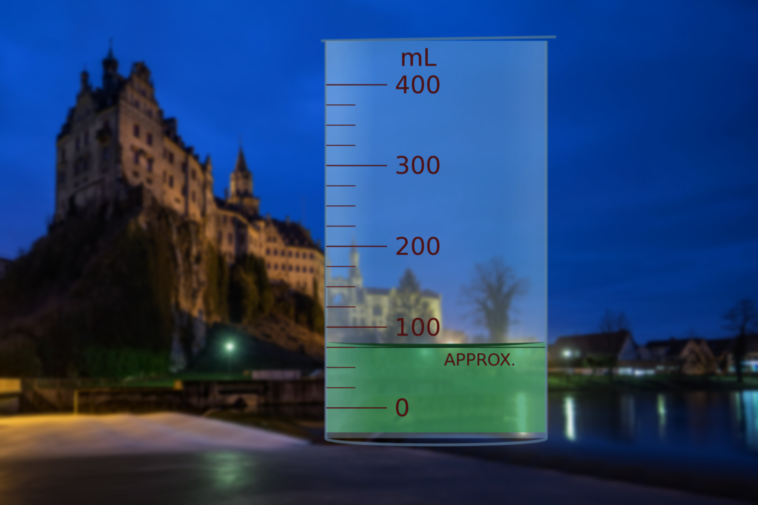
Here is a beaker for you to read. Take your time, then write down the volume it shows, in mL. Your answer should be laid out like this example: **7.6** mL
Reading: **75** mL
